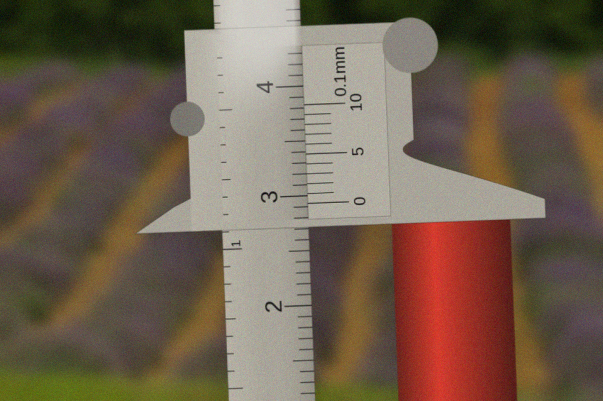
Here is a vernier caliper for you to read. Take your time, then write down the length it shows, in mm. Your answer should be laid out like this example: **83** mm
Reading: **29.3** mm
